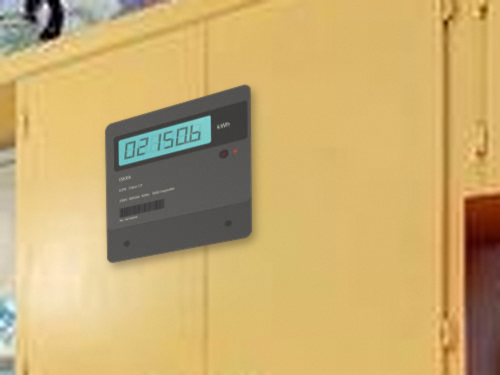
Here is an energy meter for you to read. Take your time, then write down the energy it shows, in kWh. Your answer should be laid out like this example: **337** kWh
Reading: **2150.6** kWh
